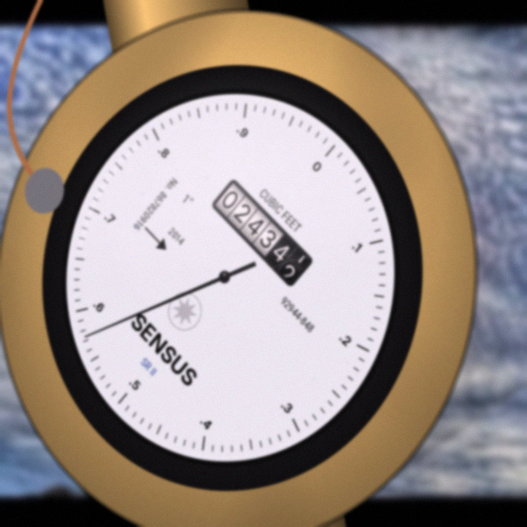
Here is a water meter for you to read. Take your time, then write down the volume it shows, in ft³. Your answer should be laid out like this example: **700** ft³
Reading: **24341.57** ft³
